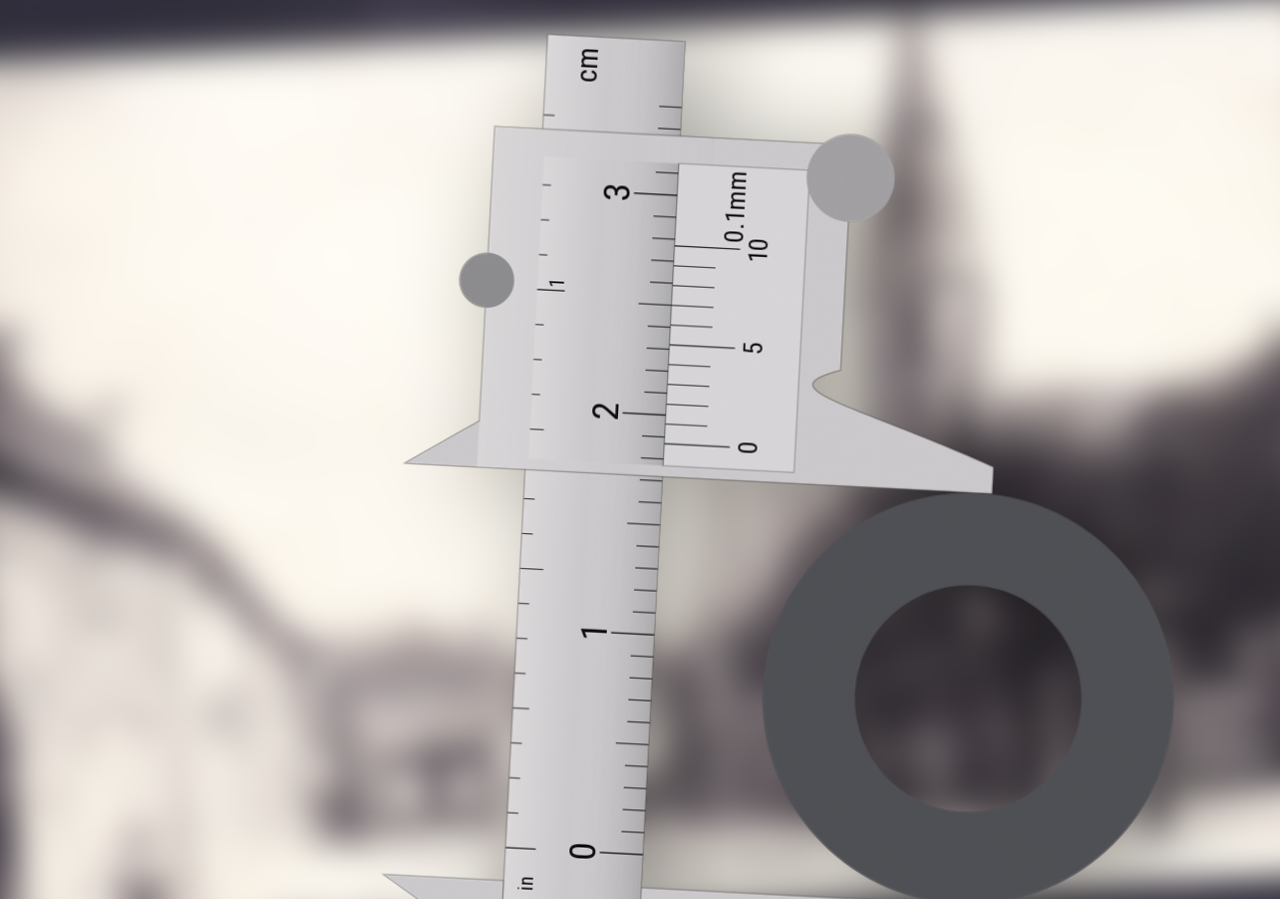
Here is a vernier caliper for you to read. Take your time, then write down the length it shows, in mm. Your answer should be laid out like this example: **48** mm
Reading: **18.7** mm
